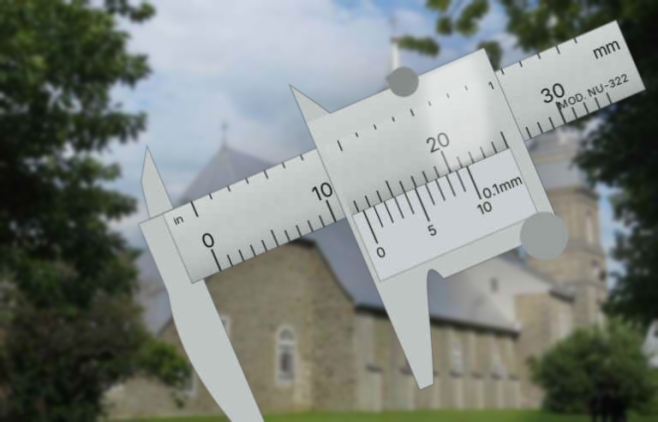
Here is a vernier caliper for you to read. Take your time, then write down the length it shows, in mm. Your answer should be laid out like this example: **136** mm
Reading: **12.4** mm
